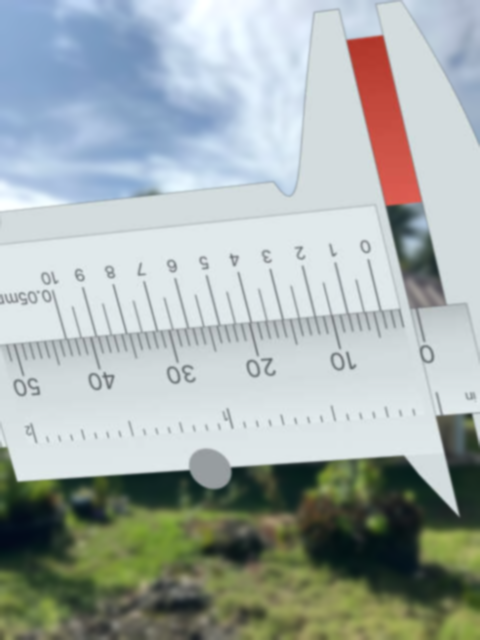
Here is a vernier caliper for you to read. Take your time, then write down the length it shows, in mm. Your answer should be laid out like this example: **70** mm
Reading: **4.2** mm
